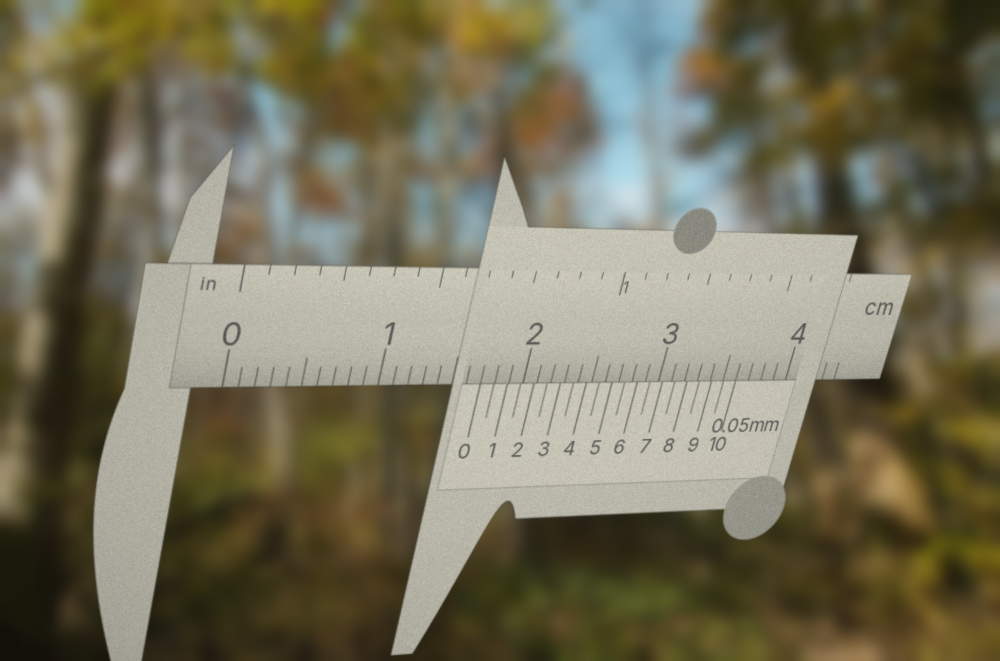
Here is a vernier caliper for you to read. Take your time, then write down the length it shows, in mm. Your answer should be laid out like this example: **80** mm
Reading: **17.0** mm
